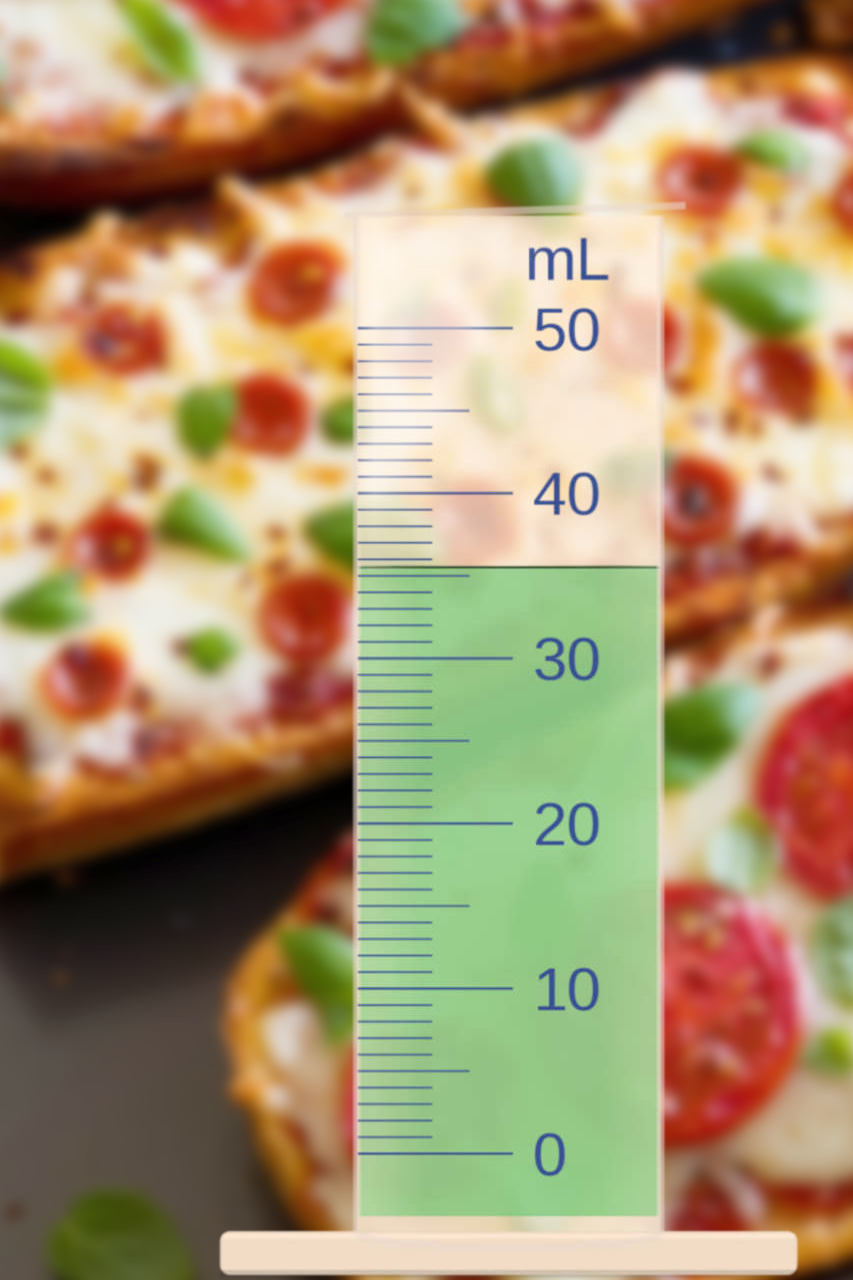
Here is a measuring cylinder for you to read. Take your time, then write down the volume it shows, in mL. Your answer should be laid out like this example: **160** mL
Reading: **35.5** mL
